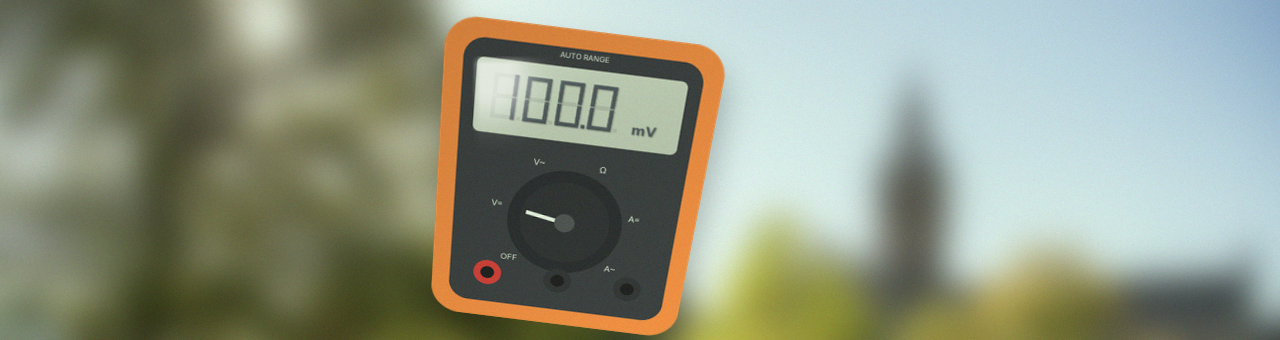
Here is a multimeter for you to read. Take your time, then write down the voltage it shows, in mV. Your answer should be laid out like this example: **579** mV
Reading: **100.0** mV
